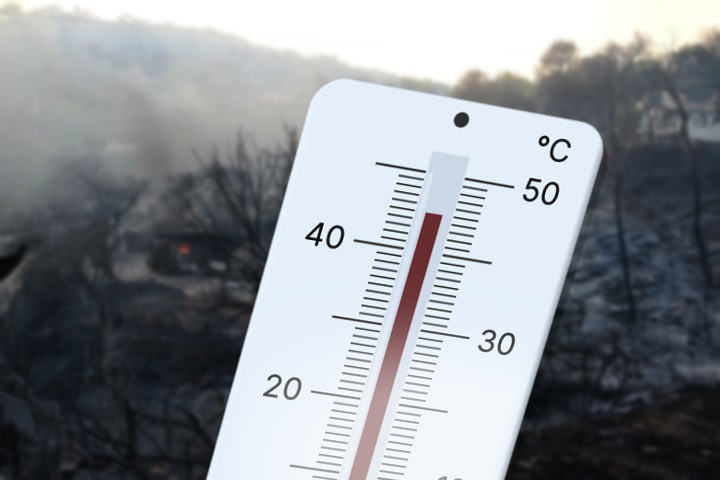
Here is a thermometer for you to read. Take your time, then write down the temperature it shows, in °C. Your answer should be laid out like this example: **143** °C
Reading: **45** °C
